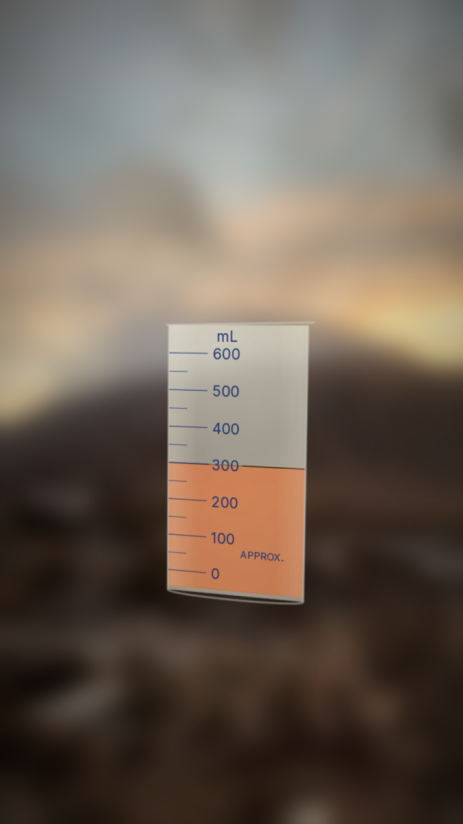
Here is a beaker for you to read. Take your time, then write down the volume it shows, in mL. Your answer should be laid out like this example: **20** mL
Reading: **300** mL
